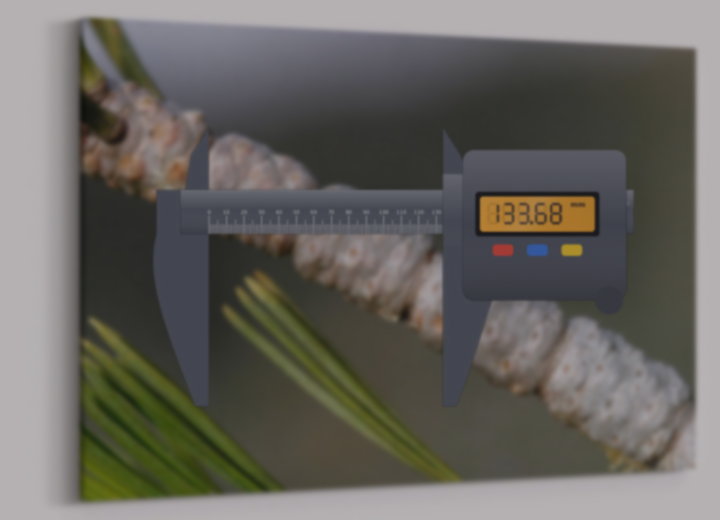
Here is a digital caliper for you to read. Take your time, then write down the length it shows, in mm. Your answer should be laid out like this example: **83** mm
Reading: **133.68** mm
